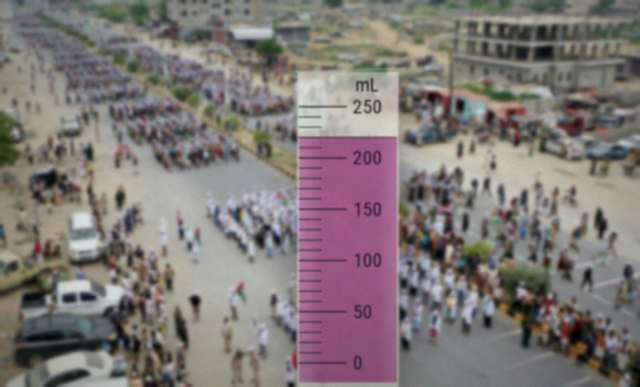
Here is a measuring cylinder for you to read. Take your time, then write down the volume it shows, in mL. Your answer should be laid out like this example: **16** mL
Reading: **220** mL
